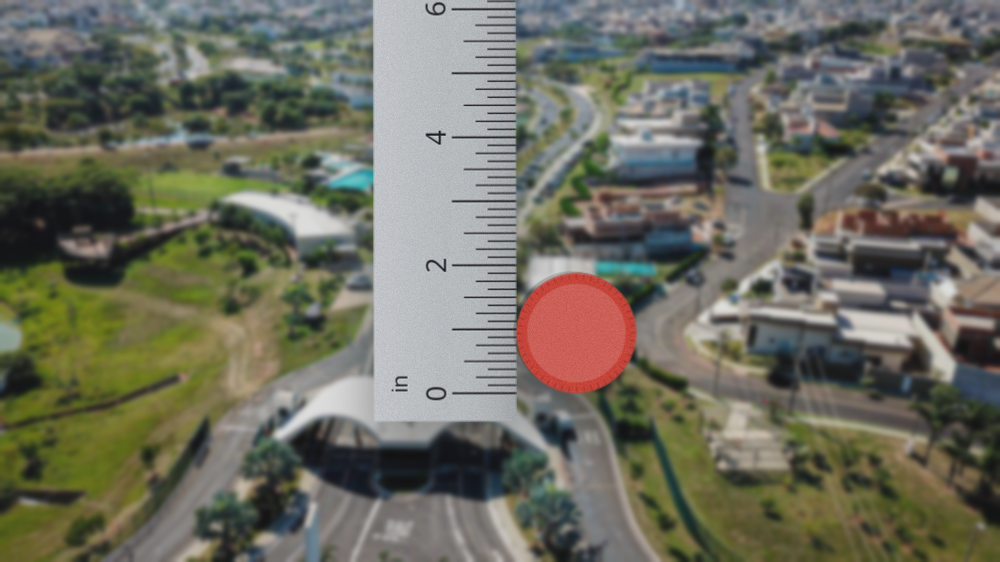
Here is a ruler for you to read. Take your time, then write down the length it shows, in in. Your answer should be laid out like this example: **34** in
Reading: **1.875** in
